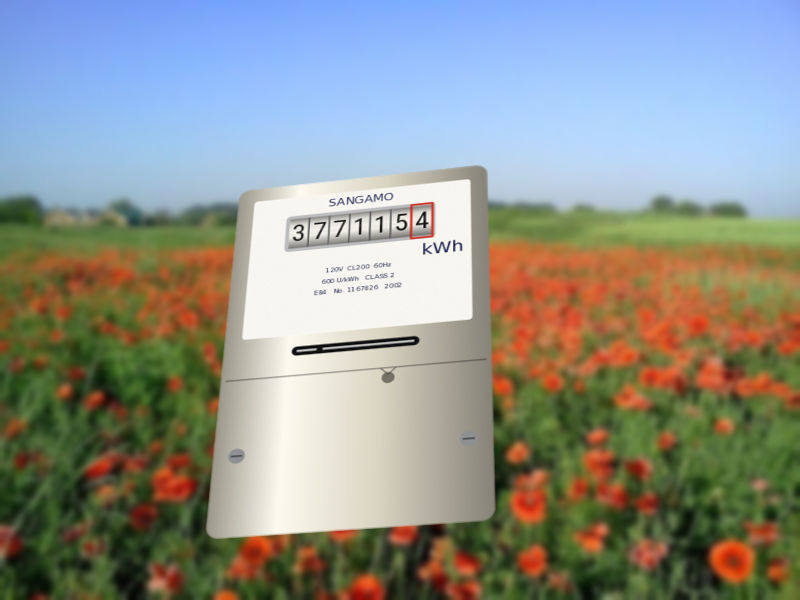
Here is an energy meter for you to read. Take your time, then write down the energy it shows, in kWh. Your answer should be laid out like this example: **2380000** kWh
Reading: **377115.4** kWh
